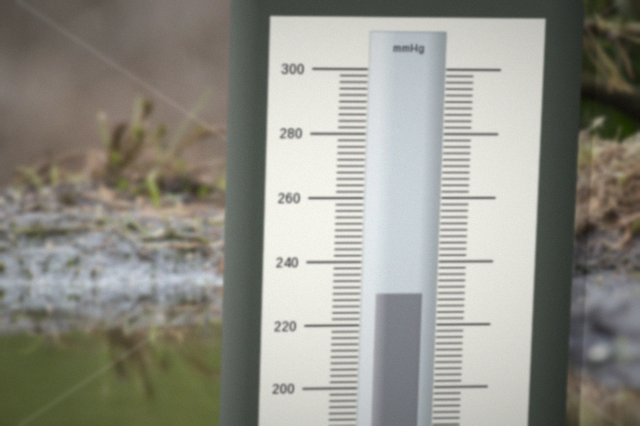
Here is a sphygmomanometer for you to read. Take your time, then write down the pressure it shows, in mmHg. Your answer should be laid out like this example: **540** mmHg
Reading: **230** mmHg
